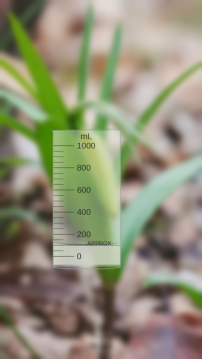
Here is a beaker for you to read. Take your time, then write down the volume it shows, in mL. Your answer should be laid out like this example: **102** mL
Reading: **100** mL
